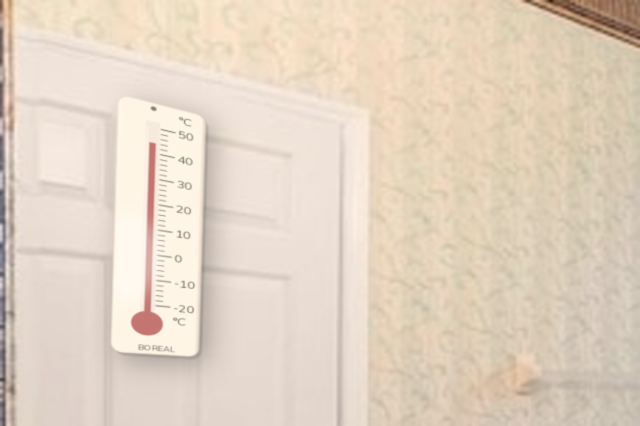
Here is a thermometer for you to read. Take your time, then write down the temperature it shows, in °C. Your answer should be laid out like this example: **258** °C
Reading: **44** °C
